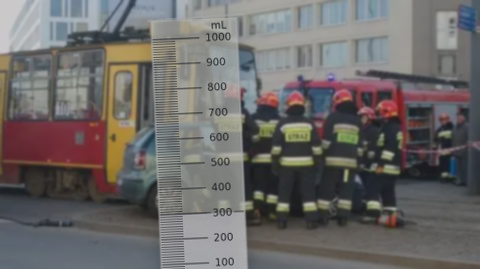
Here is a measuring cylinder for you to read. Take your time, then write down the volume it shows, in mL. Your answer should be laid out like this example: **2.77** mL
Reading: **300** mL
